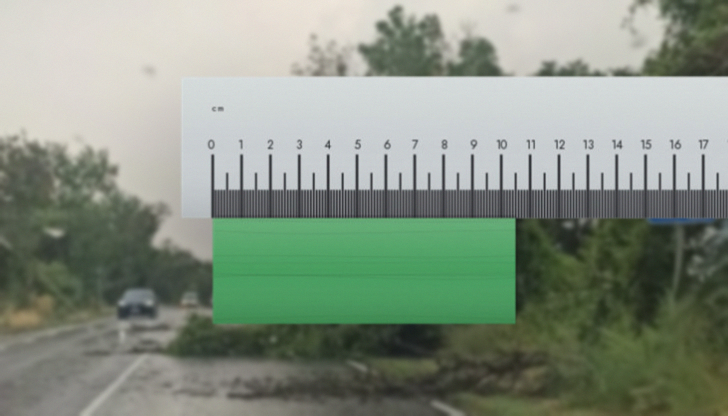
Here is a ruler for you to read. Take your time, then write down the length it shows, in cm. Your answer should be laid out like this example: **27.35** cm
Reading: **10.5** cm
